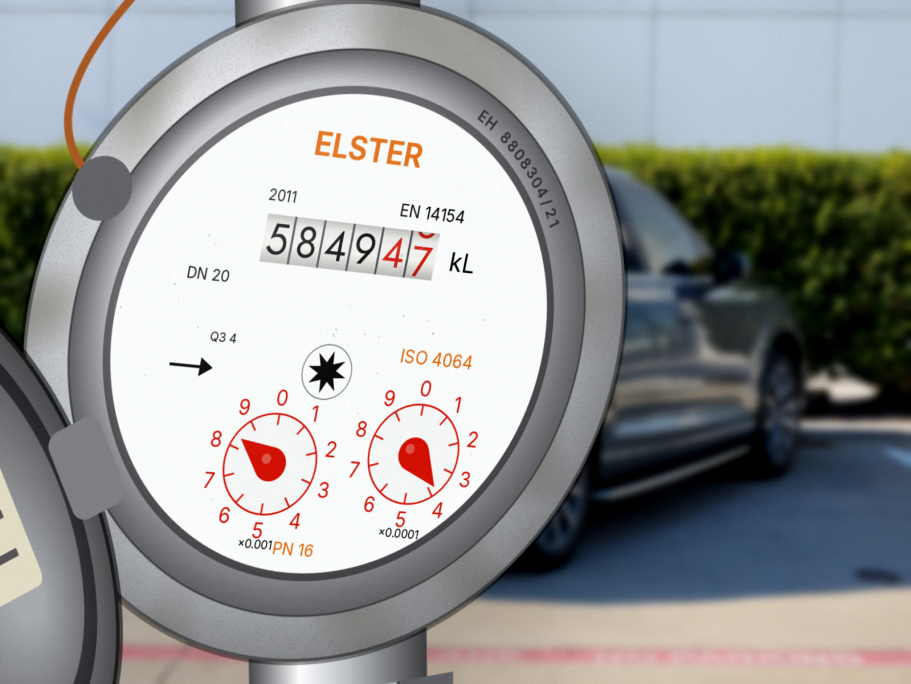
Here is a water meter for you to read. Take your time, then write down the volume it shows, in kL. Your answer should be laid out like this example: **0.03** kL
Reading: **5849.4683** kL
